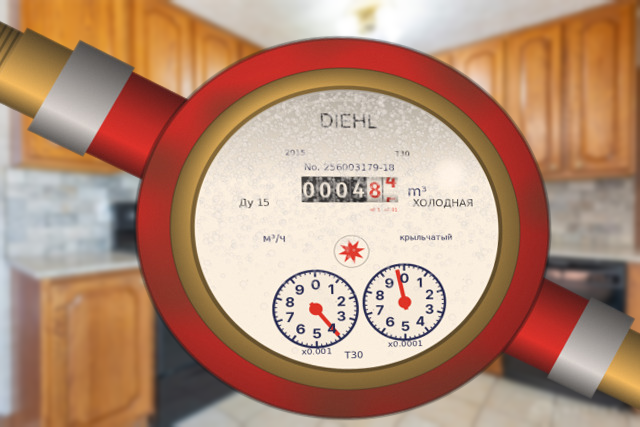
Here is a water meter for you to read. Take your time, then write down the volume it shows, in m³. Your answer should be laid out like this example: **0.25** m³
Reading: **4.8439** m³
